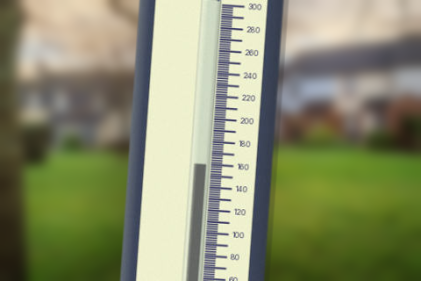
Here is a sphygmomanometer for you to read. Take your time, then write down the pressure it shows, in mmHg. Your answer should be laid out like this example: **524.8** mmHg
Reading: **160** mmHg
